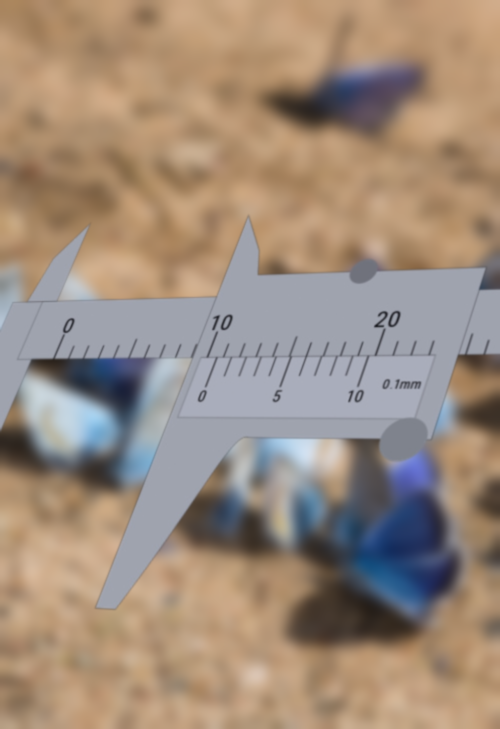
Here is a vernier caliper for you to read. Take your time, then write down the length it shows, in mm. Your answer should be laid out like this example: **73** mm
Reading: **10.6** mm
